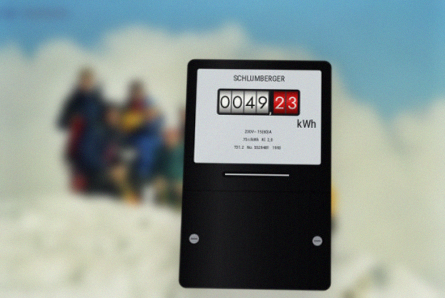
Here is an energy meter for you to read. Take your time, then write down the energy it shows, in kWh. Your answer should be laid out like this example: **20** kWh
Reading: **49.23** kWh
